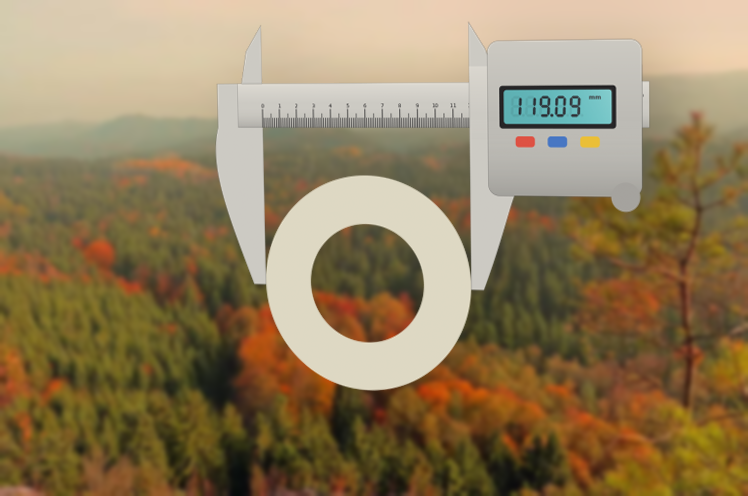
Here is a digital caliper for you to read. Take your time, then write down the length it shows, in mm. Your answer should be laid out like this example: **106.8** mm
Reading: **119.09** mm
